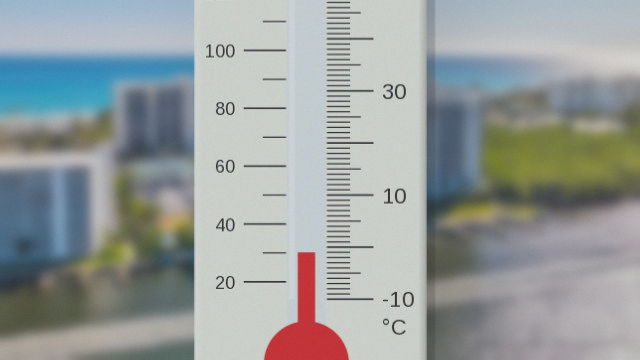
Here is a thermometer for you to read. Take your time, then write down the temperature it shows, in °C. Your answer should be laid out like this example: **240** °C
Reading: **-1** °C
